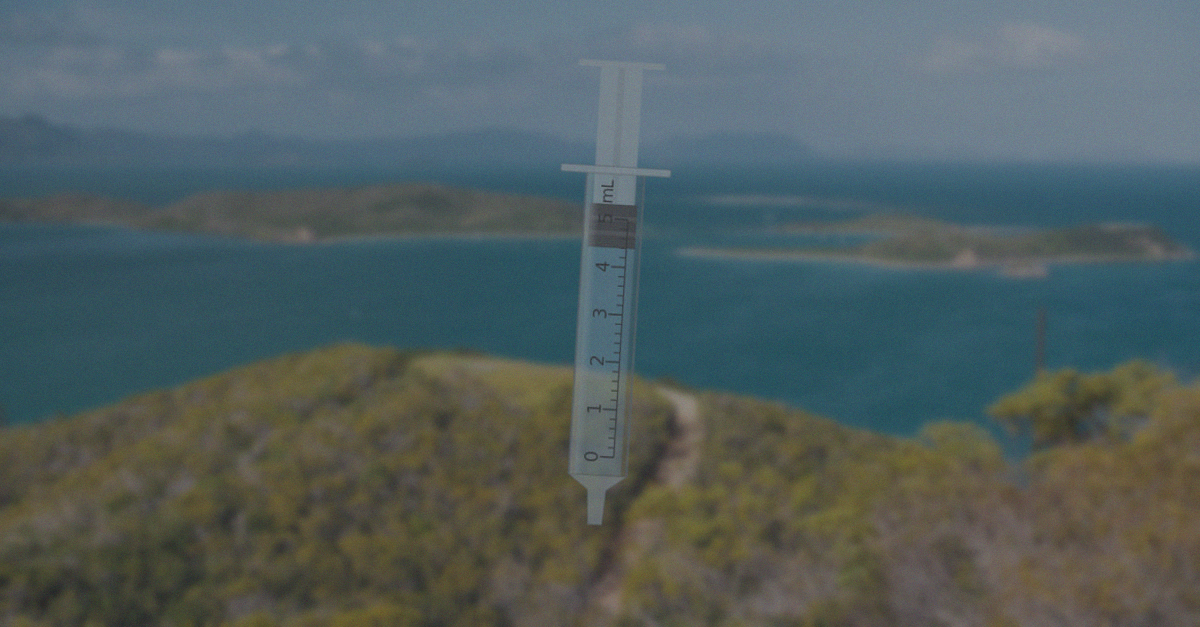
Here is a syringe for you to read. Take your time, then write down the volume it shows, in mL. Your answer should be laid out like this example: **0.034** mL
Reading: **4.4** mL
